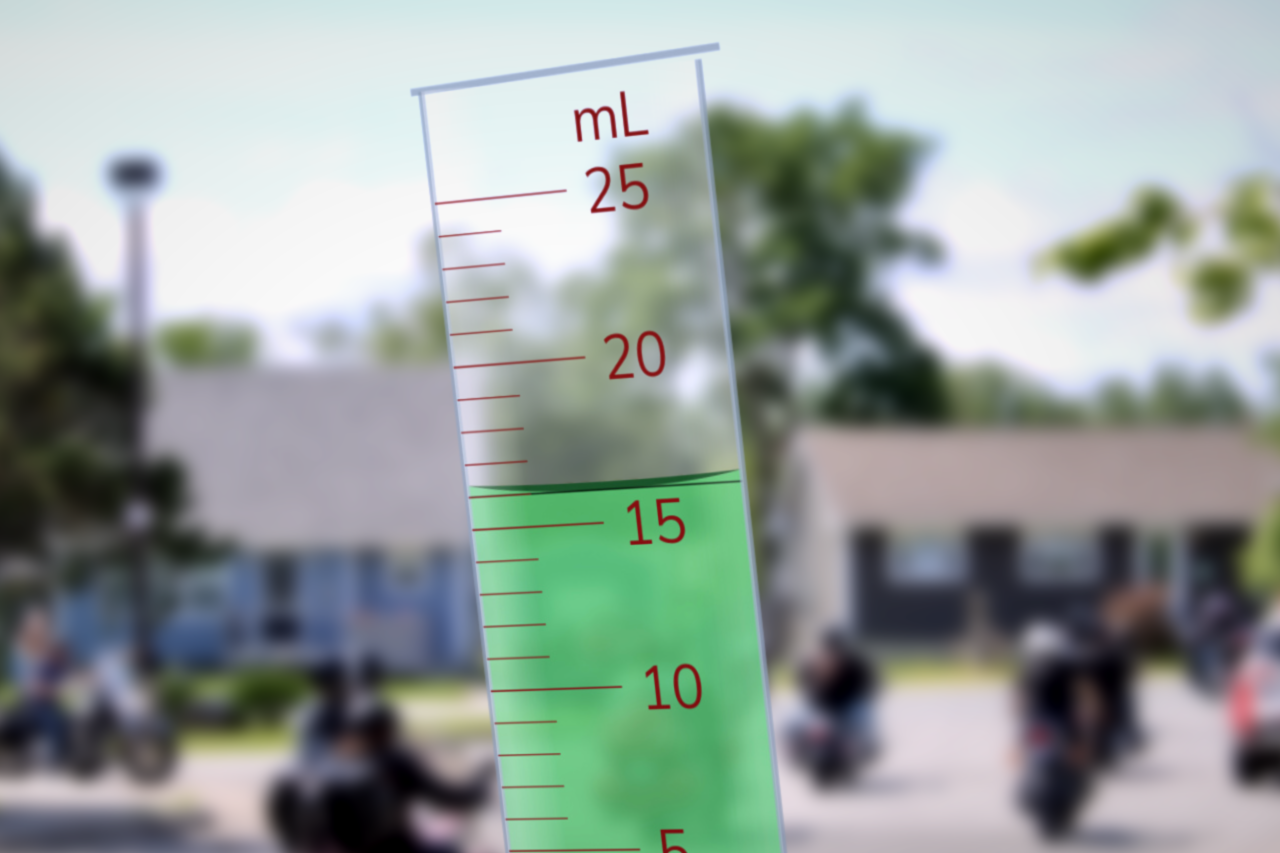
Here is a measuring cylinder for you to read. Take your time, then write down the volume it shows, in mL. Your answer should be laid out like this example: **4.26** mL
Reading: **16** mL
